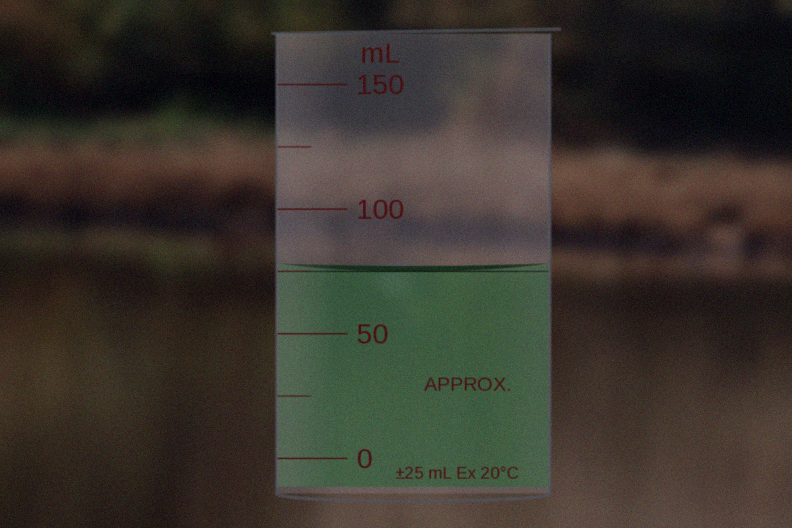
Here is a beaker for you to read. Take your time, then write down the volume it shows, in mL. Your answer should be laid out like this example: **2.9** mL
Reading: **75** mL
